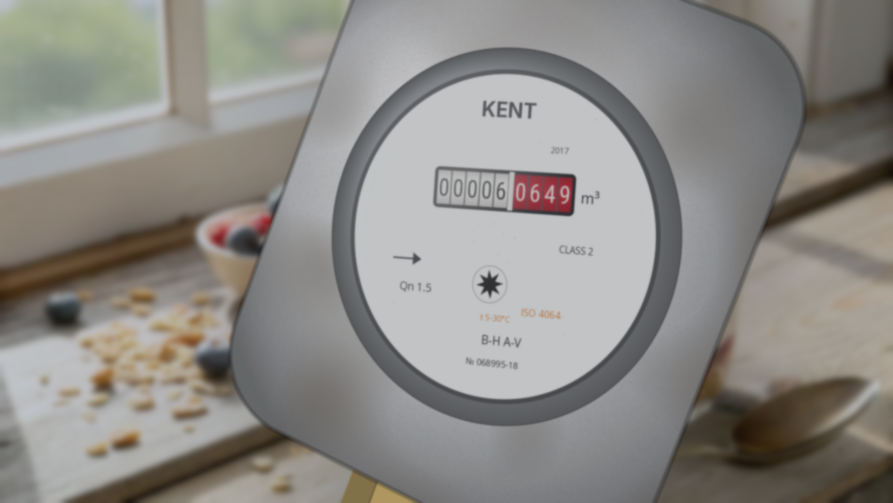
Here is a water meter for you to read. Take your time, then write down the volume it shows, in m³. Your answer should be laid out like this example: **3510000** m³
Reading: **6.0649** m³
